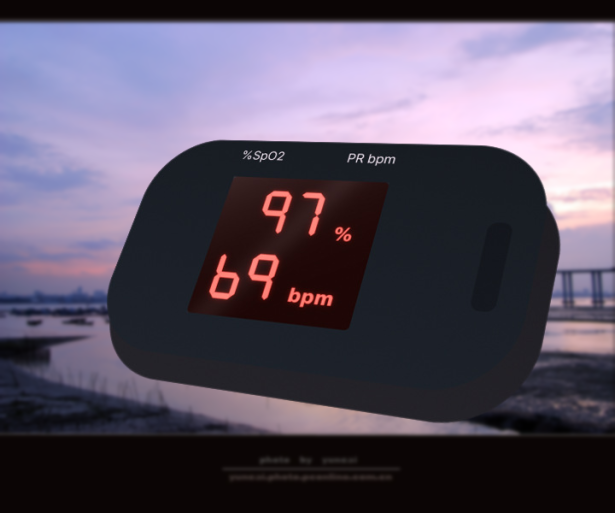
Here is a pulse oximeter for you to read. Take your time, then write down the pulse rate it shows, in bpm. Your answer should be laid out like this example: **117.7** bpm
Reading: **69** bpm
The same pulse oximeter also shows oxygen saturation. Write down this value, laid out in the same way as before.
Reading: **97** %
